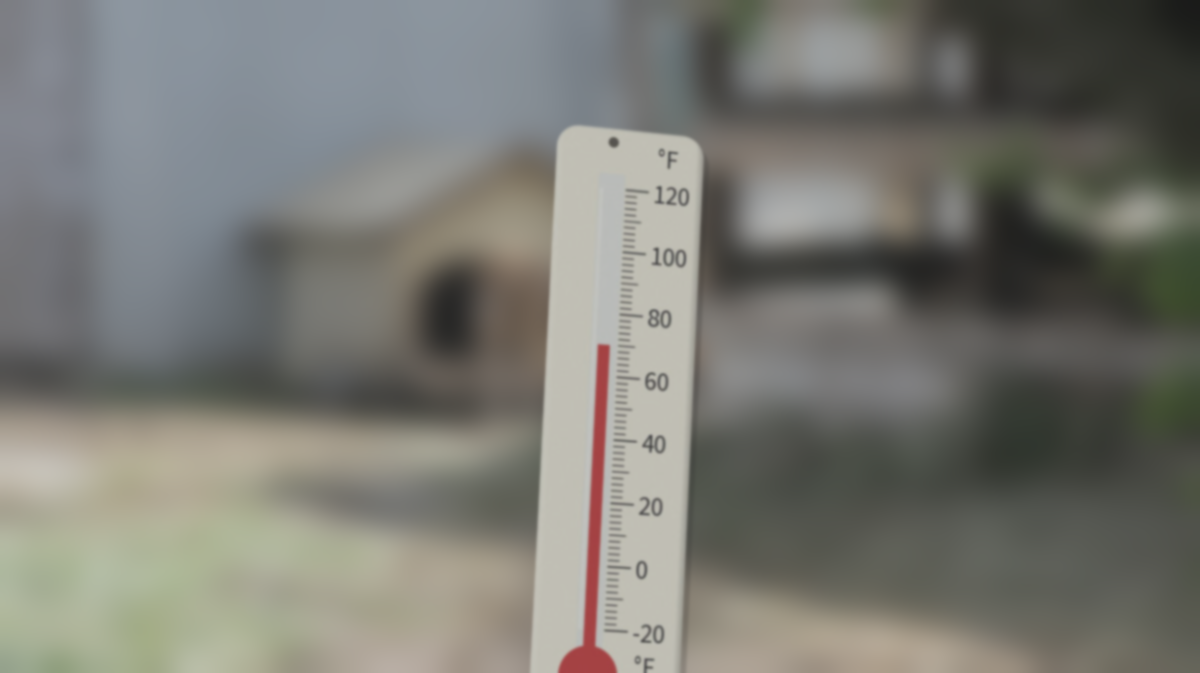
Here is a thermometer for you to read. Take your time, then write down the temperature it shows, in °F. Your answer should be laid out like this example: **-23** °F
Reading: **70** °F
